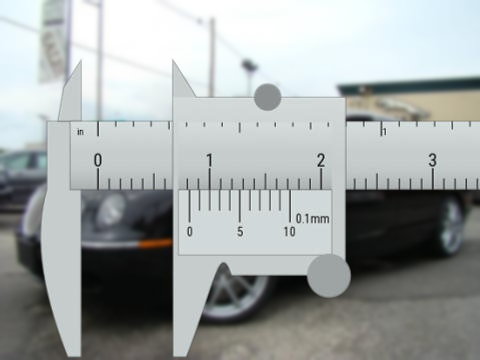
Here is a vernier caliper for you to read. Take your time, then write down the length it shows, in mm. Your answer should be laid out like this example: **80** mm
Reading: **8.2** mm
